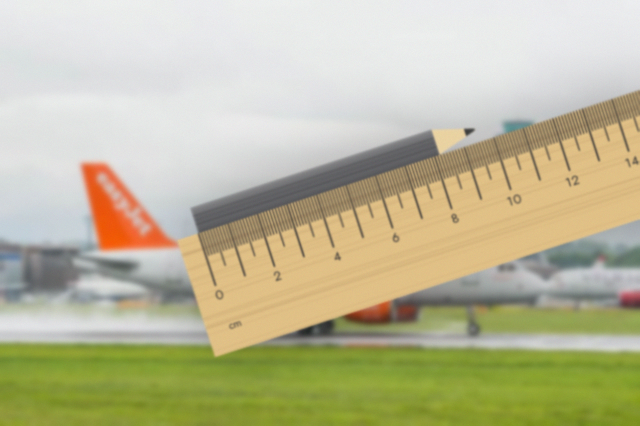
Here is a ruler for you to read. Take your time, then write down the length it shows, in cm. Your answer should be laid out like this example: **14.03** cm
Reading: **9.5** cm
